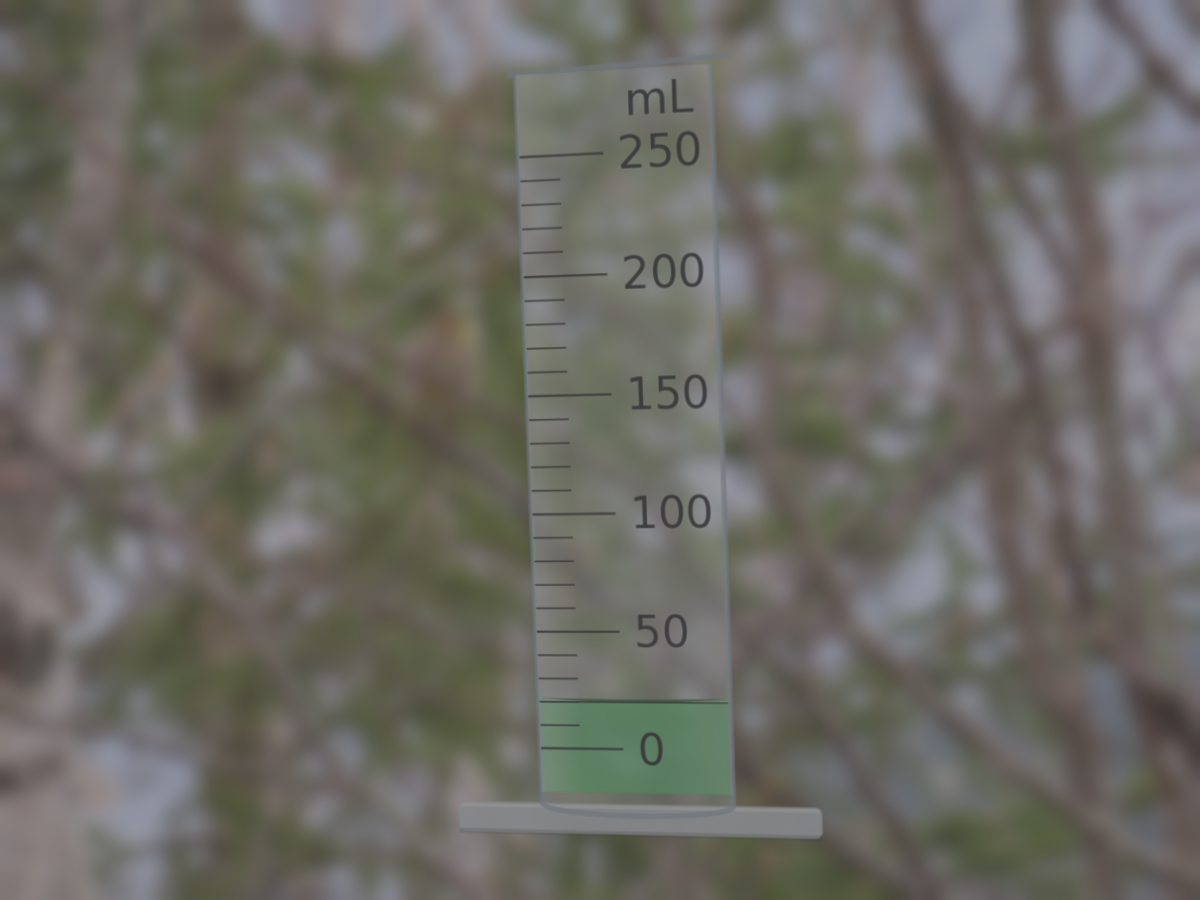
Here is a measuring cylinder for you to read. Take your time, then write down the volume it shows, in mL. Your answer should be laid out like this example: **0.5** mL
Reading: **20** mL
